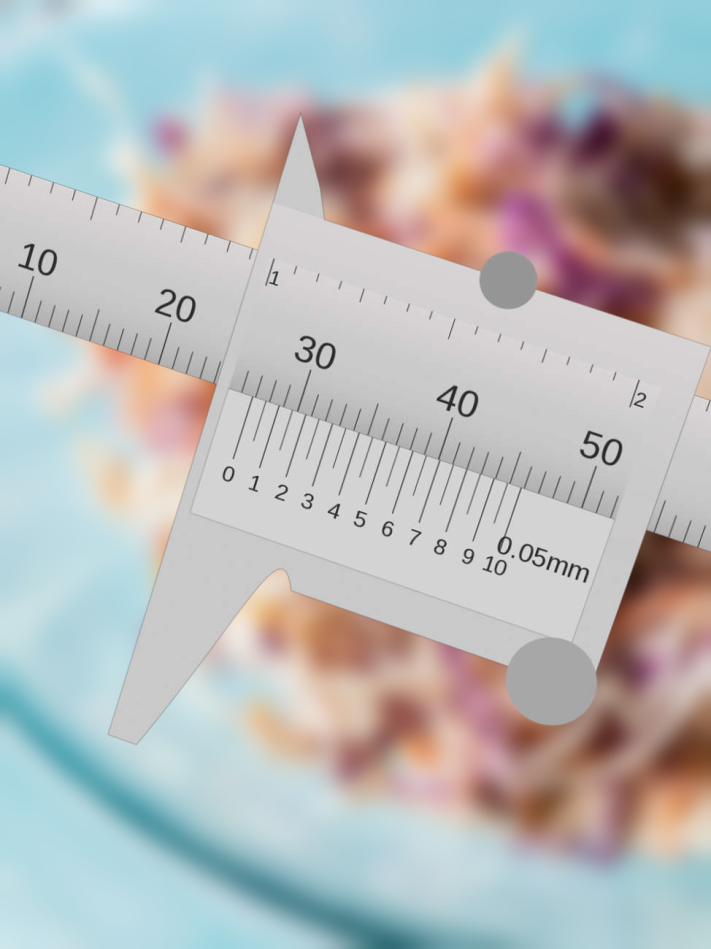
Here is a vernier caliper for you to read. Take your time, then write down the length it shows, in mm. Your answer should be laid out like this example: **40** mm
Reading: **26.8** mm
